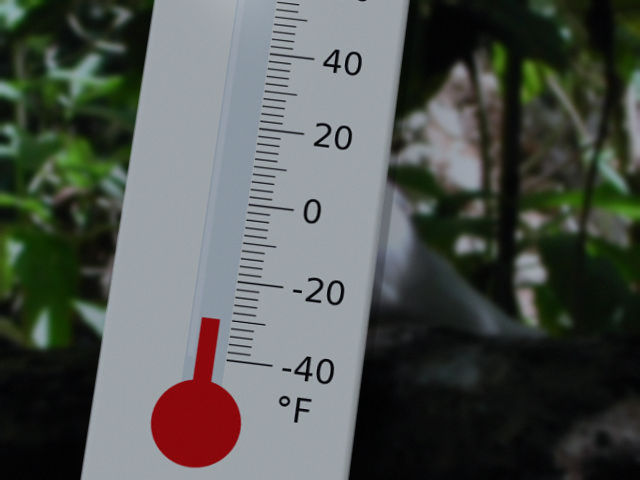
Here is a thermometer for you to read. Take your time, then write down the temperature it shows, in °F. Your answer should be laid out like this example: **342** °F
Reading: **-30** °F
